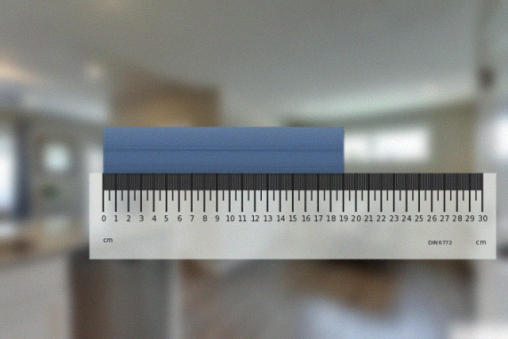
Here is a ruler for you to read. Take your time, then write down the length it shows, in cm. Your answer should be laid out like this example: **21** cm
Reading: **19** cm
